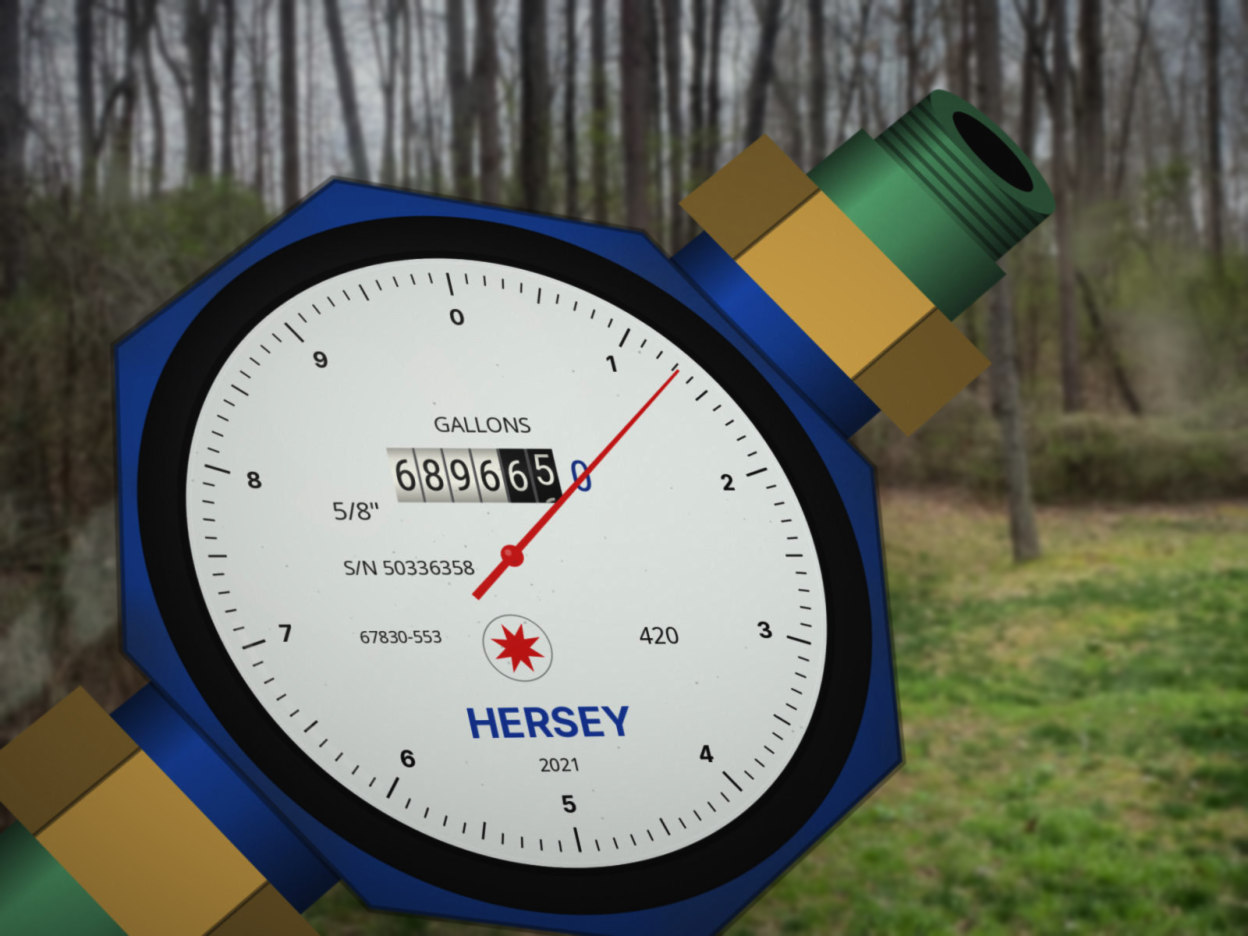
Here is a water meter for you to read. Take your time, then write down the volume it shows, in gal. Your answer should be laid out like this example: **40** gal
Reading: **6896651.3** gal
